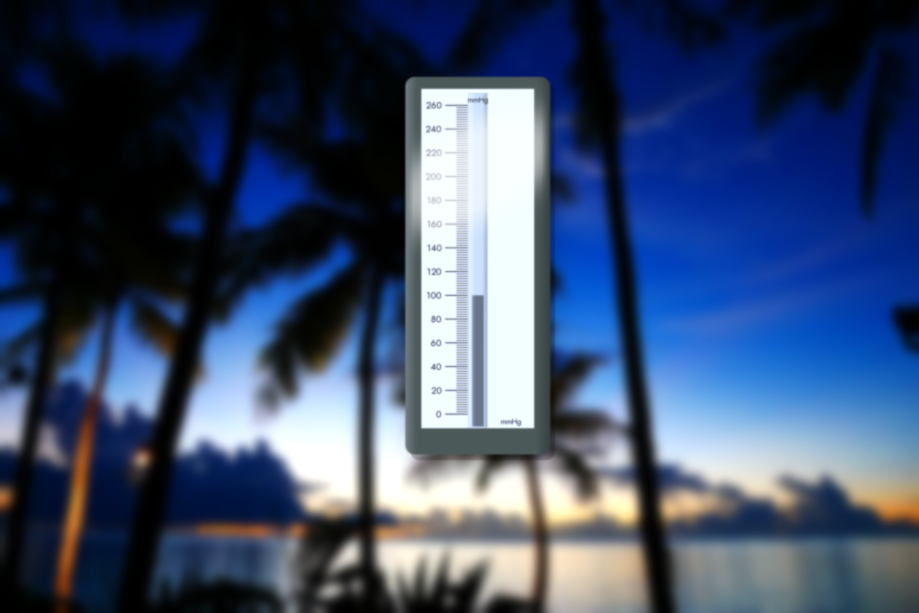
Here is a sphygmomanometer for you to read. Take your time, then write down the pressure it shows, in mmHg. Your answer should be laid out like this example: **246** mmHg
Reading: **100** mmHg
